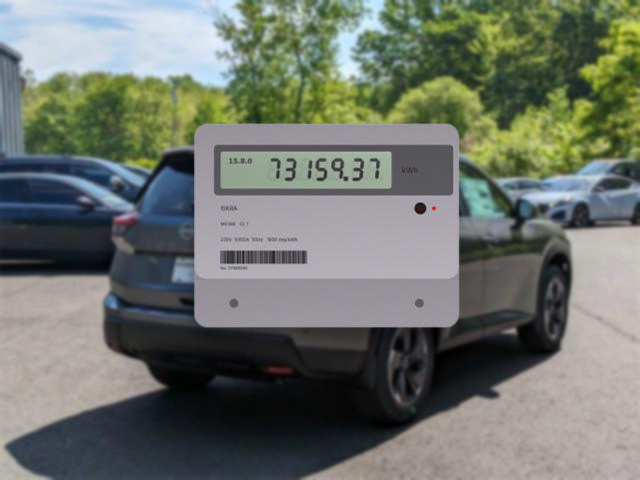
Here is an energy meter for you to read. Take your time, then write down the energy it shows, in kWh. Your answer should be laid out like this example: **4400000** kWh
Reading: **73159.37** kWh
